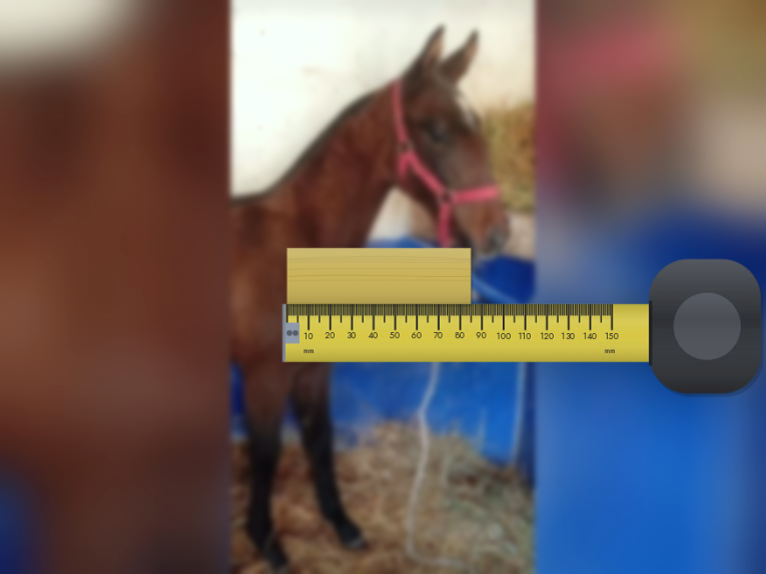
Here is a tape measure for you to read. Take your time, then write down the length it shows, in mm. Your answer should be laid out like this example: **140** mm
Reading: **85** mm
